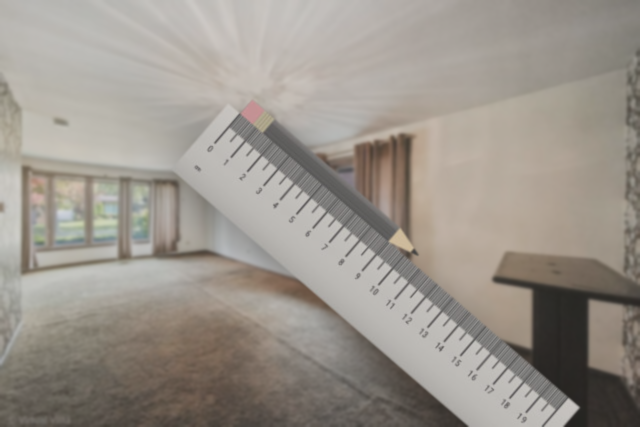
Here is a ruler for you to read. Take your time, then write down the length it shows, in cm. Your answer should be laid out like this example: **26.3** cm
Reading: **10.5** cm
